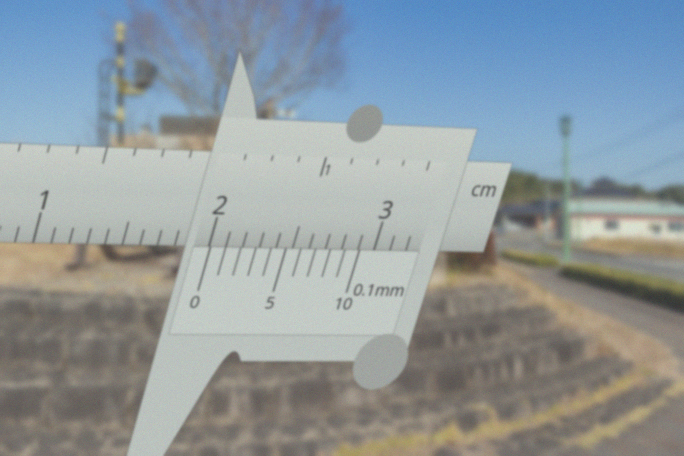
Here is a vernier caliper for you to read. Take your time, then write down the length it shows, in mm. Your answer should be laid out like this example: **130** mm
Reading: **20.1** mm
